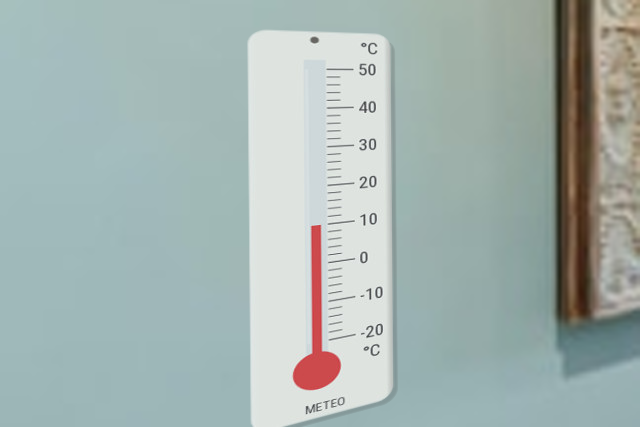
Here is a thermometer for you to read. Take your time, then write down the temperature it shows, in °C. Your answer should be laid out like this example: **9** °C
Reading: **10** °C
